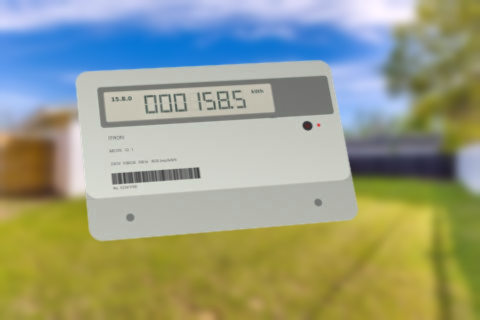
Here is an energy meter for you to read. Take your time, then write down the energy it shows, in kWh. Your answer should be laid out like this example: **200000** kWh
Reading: **158.5** kWh
